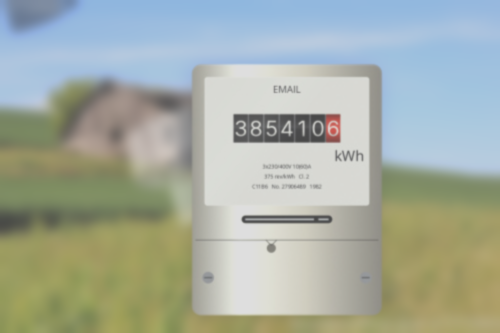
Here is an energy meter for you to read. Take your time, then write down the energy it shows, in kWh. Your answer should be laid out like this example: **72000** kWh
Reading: **385410.6** kWh
